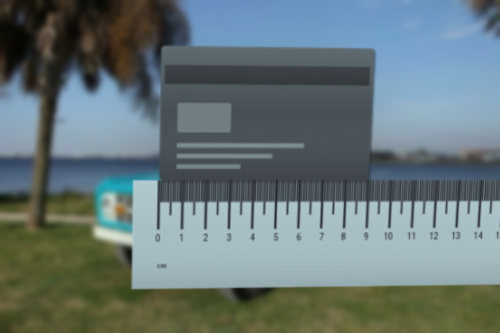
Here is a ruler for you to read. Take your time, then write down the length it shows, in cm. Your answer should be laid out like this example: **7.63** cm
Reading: **9** cm
